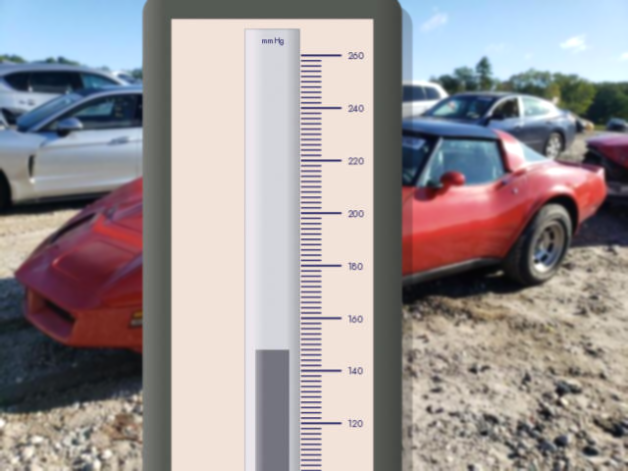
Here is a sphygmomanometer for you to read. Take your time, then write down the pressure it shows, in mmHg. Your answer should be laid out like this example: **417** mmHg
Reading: **148** mmHg
